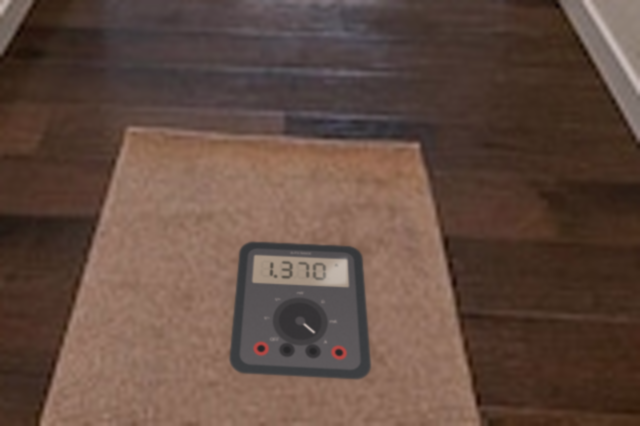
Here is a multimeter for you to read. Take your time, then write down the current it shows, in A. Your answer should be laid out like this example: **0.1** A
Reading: **1.370** A
